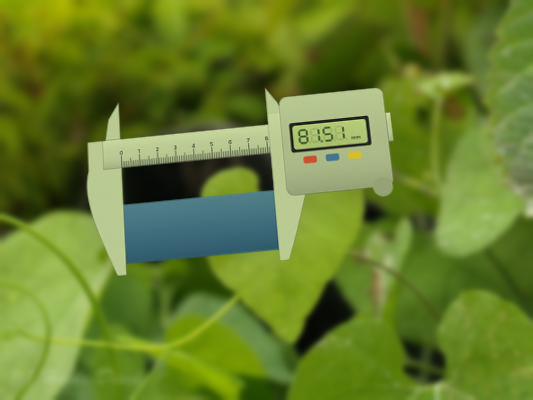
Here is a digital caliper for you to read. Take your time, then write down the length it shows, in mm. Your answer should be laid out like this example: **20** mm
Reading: **81.51** mm
